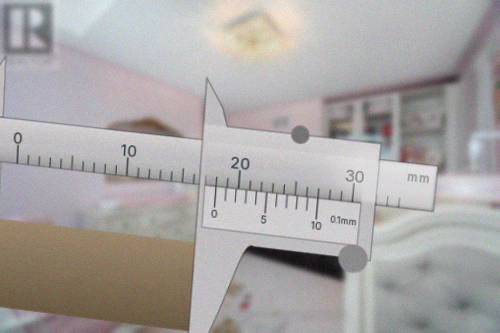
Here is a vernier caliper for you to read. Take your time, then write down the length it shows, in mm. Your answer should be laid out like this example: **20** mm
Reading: **18.0** mm
